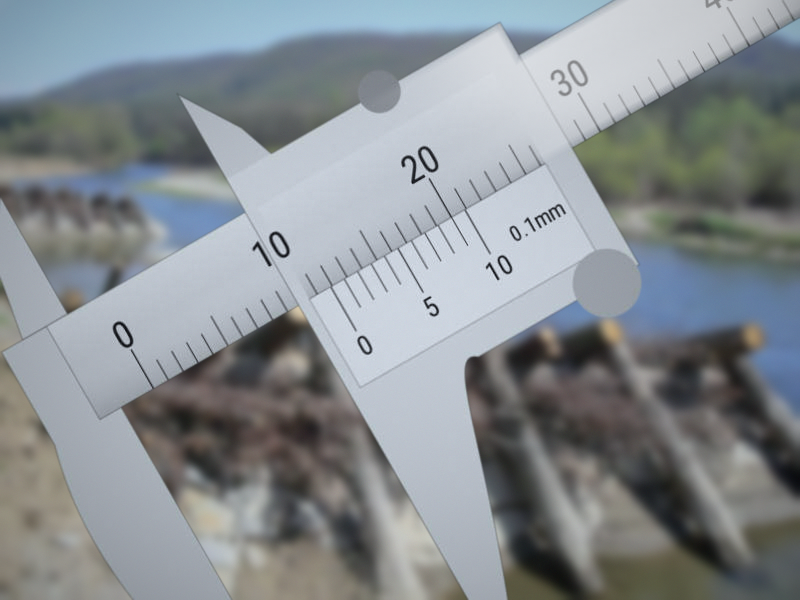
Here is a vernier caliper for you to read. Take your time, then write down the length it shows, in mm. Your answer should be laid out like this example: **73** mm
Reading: **11.9** mm
